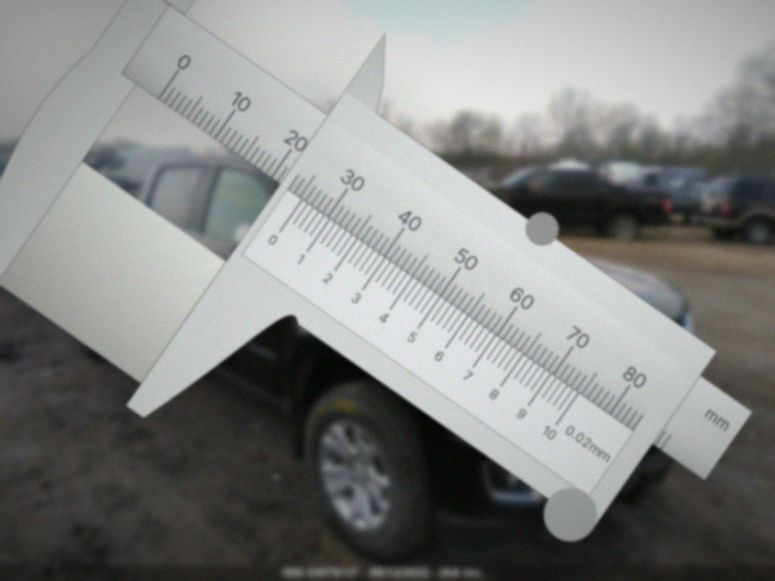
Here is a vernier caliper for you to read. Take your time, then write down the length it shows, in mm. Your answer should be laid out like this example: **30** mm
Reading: **25.5** mm
